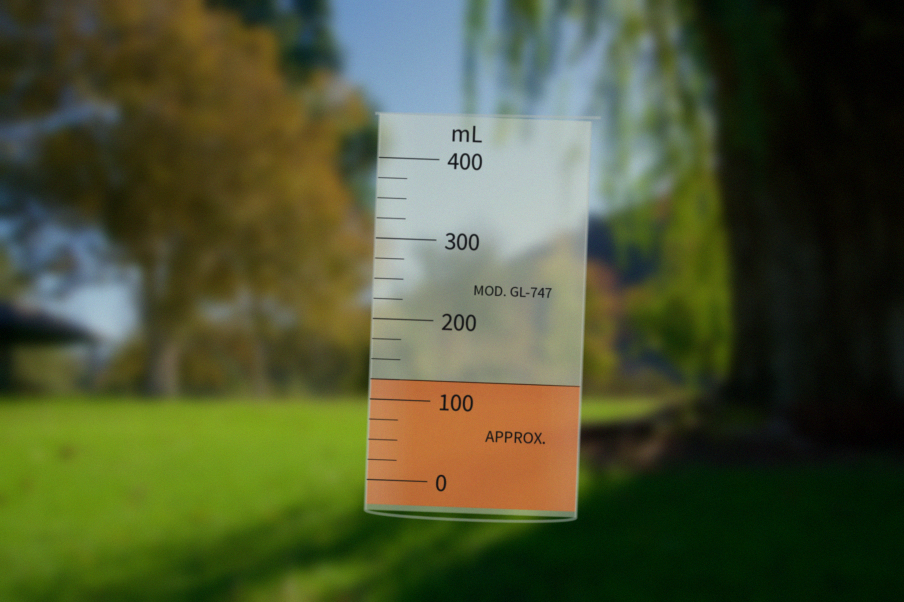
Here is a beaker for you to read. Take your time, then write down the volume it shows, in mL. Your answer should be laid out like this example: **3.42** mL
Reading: **125** mL
